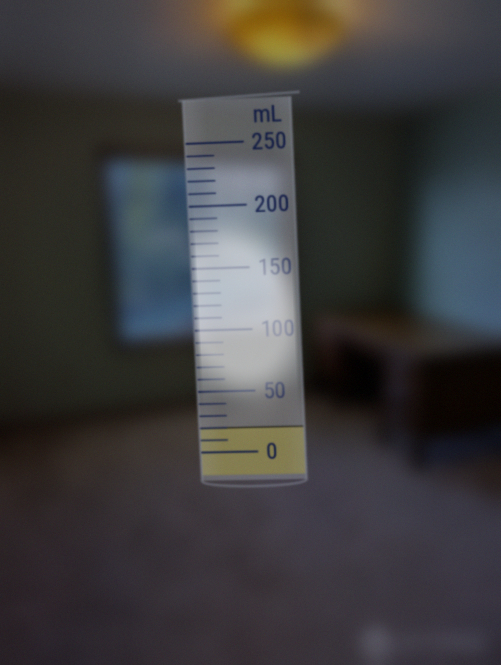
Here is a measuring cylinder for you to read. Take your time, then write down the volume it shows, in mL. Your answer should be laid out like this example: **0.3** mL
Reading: **20** mL
